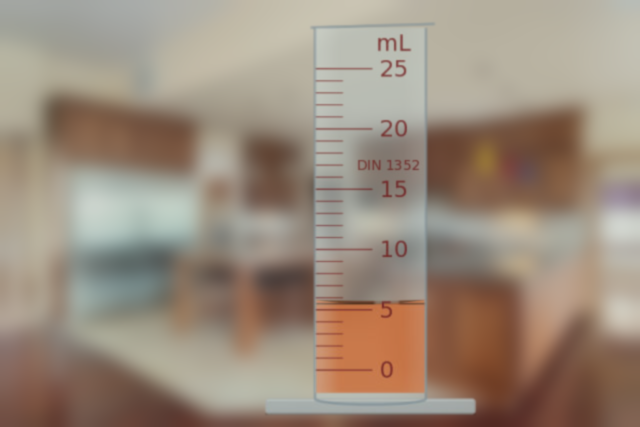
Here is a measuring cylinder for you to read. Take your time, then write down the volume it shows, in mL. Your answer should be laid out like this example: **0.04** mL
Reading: **5.5** mL
